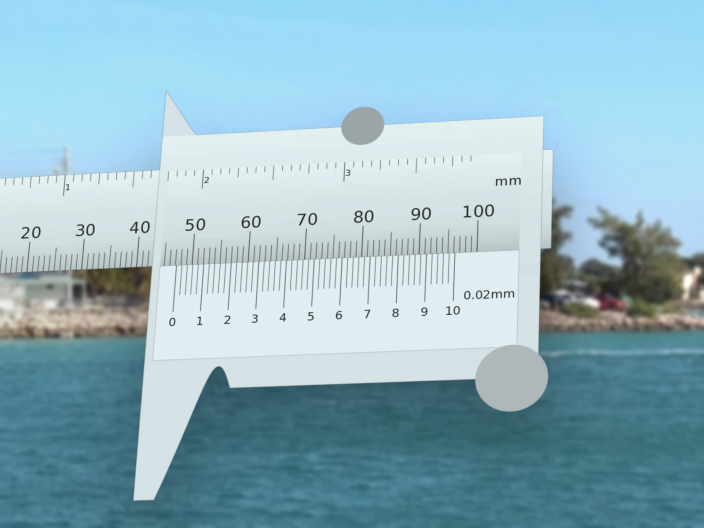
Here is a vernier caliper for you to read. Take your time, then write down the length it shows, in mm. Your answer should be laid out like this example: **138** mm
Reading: **47.2** mm
